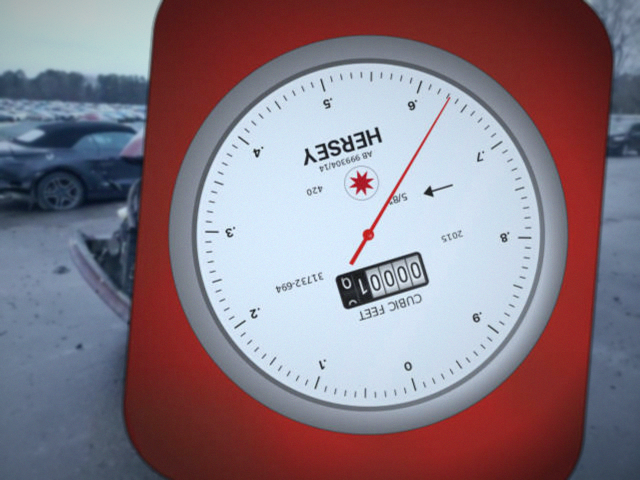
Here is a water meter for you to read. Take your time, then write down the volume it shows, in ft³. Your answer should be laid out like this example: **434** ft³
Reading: **18.63** ft³
